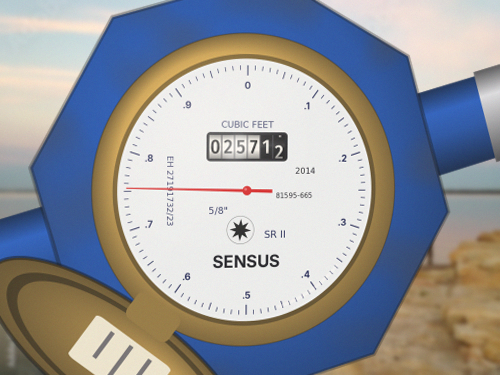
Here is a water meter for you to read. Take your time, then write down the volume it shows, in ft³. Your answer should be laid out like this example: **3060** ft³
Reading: **25711.75** ft³
